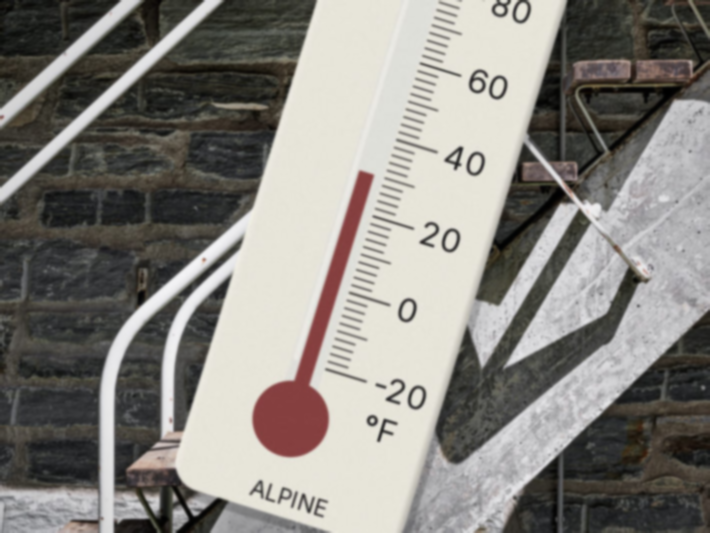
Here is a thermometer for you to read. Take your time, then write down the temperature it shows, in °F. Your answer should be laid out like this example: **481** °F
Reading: **30** °F
